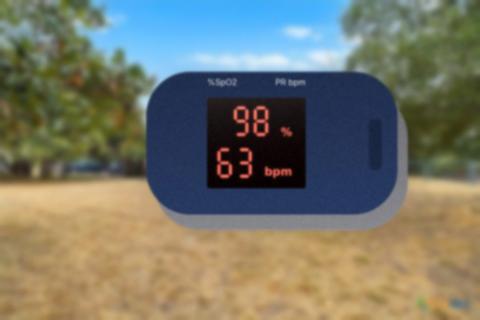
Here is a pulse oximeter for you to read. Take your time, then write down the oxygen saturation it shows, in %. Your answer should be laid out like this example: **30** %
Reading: **98** %
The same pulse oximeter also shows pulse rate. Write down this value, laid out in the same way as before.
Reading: **63** bpm
